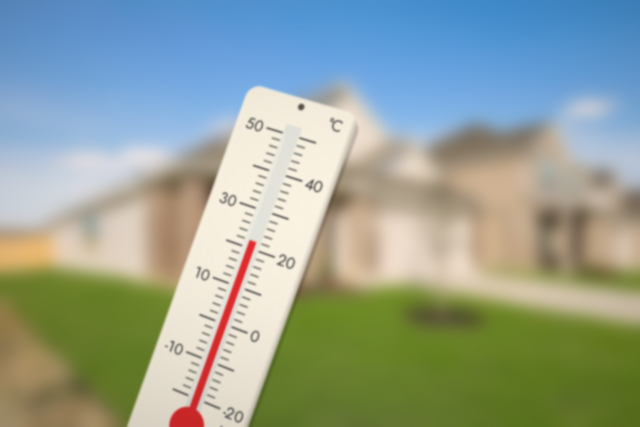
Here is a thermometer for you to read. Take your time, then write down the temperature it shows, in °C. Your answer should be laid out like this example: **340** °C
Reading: **22** °C
